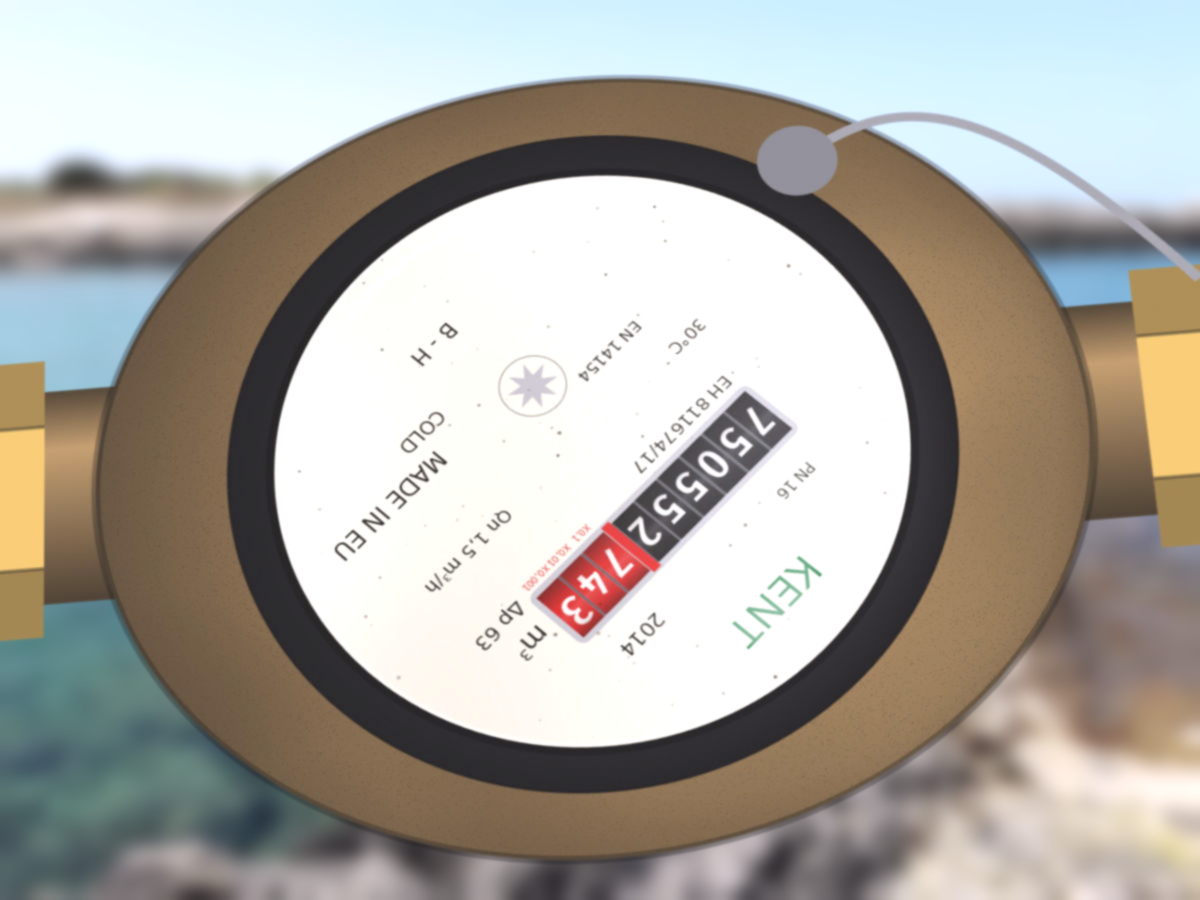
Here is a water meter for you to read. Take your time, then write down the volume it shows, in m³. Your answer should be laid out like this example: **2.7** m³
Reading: **750552.743** m³
